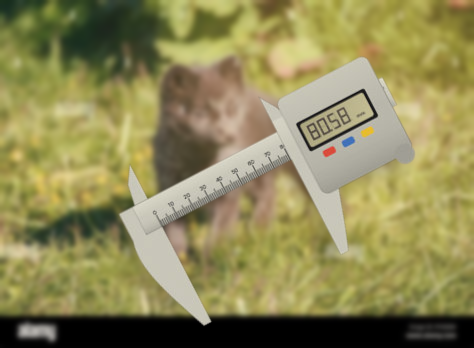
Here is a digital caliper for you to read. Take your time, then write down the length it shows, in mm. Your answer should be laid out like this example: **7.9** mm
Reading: **80.58** mm
